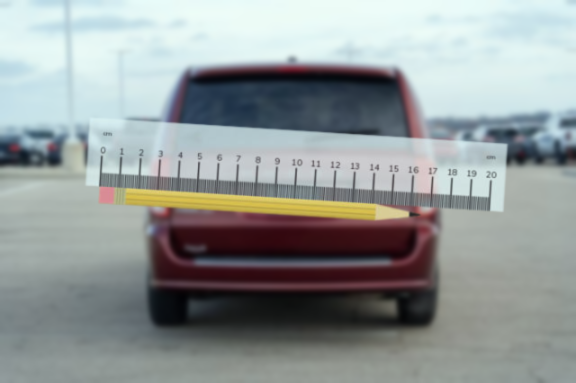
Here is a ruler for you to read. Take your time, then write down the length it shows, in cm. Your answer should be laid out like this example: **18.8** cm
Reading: **16.5** cm
